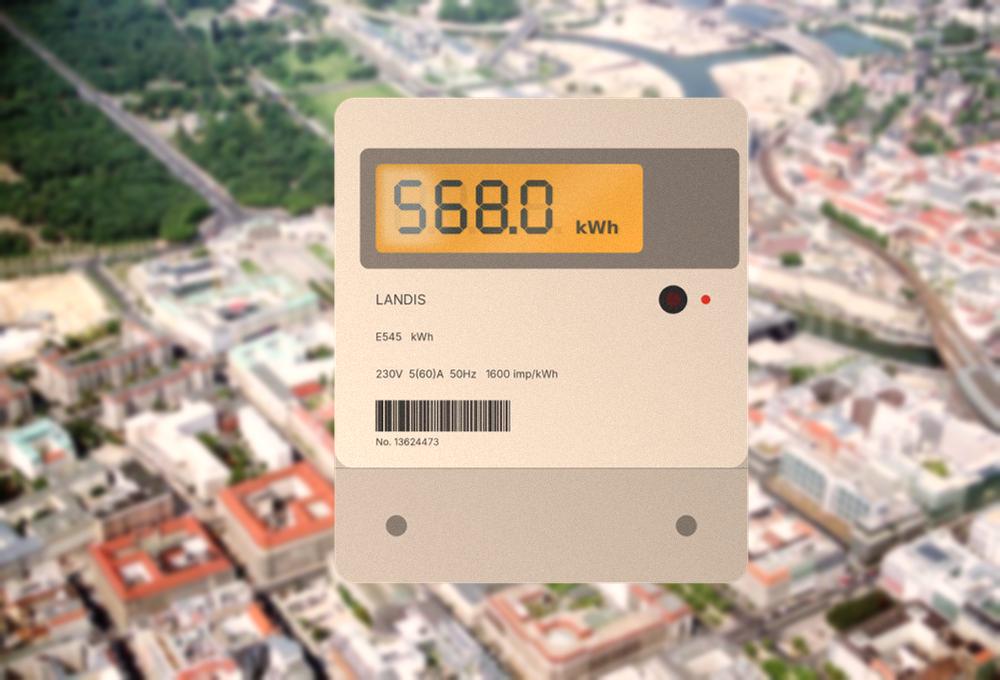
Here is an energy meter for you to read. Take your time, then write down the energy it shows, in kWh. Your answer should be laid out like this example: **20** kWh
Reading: **568.0** kWh
